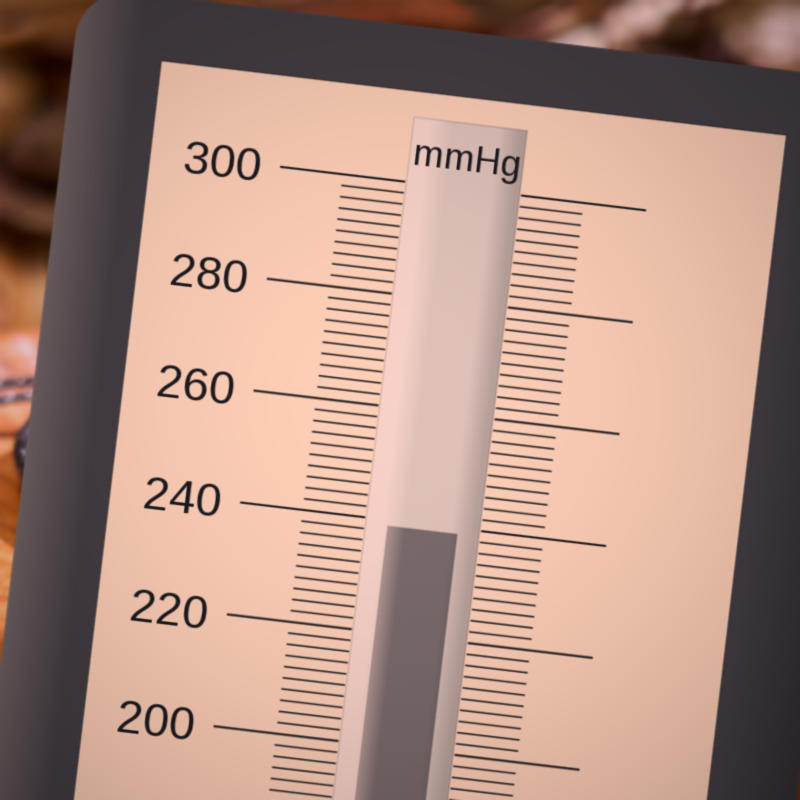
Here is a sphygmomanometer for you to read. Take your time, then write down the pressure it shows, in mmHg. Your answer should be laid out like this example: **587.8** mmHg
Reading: **239** mmHg
